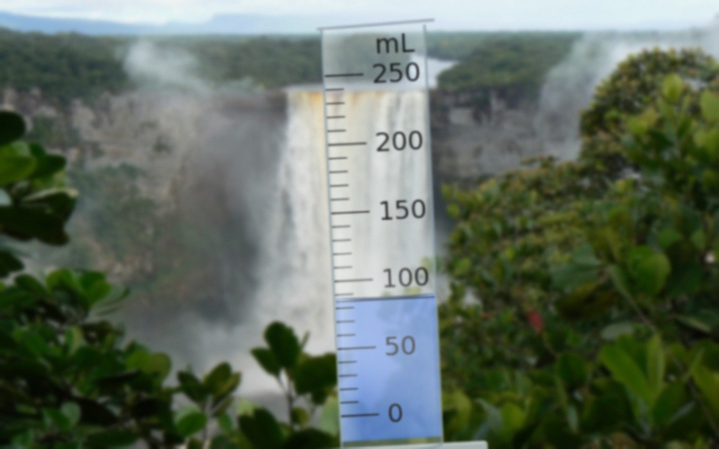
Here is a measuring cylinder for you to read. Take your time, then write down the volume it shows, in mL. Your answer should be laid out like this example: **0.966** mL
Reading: **85** mL
